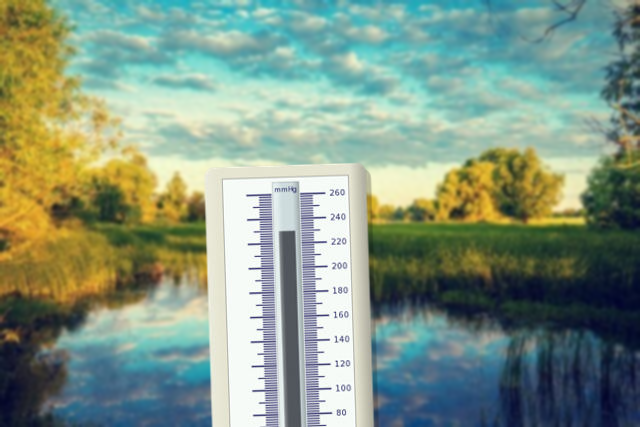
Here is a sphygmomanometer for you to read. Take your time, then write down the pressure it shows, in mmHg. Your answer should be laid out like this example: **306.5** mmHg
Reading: **230** mmHg
